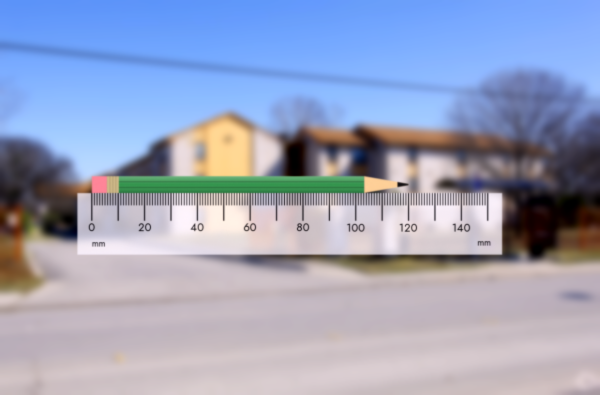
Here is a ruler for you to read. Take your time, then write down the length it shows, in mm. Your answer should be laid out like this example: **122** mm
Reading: **120** mm
